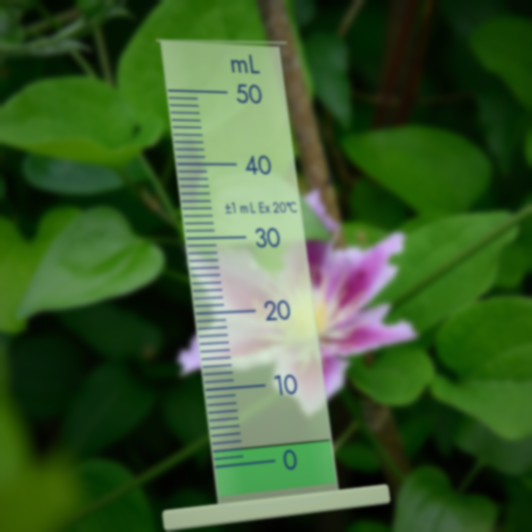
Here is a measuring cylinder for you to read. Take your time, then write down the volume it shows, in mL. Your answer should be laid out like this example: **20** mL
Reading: **2** mL
